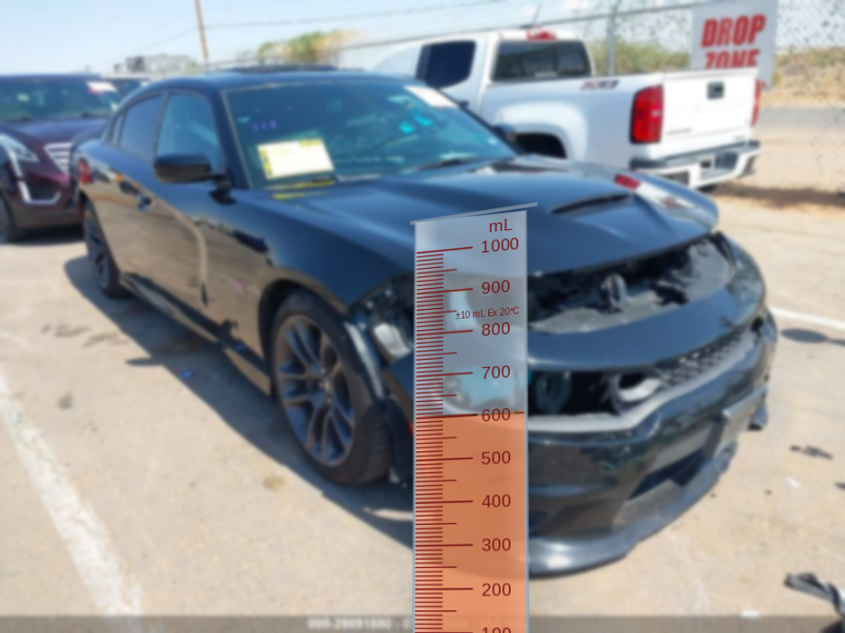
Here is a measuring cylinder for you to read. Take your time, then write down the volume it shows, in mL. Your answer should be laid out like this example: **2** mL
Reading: **600** mL
